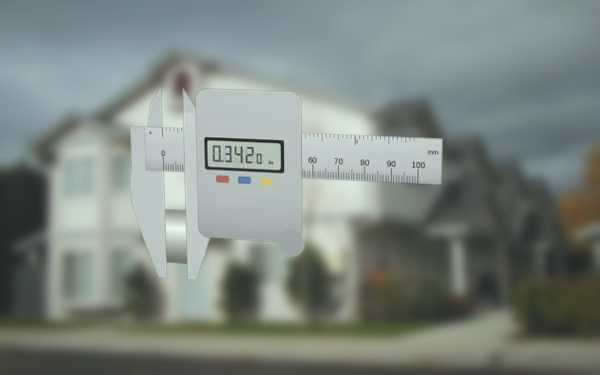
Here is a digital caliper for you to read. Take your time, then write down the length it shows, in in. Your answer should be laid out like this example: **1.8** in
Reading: **0.3420** in
